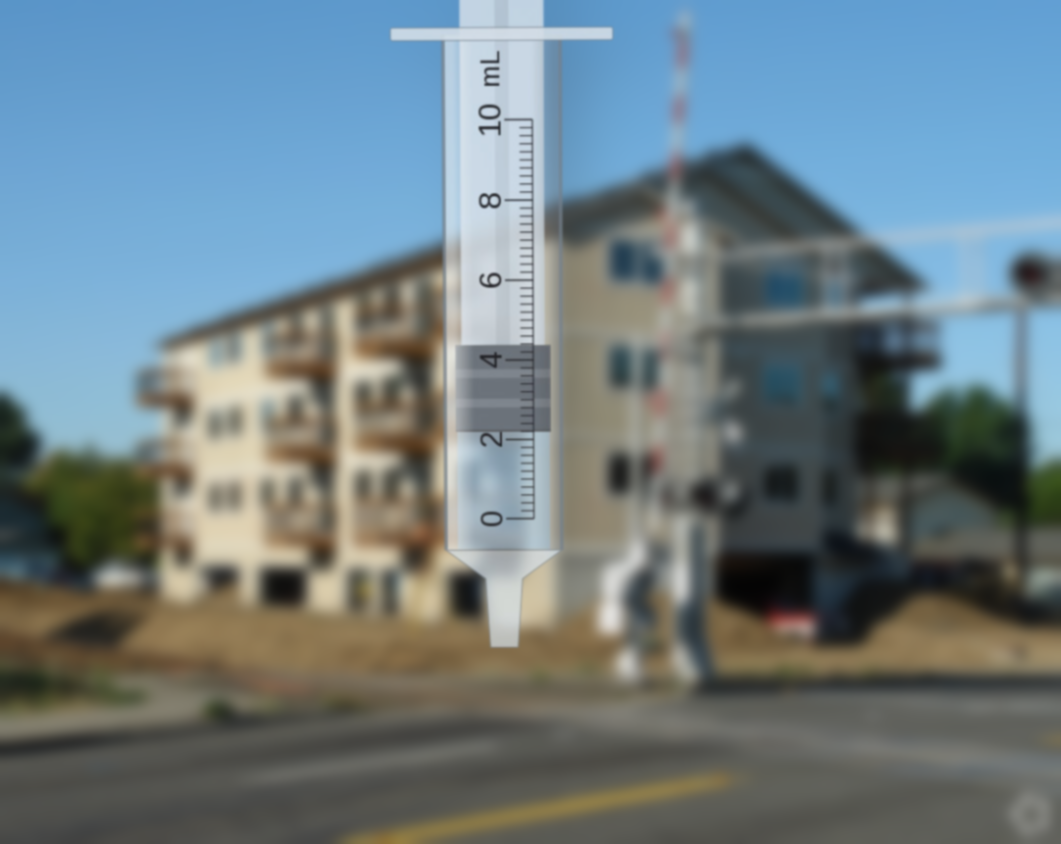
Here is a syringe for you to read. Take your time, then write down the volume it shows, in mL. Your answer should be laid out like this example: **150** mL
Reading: **2.2** mL
